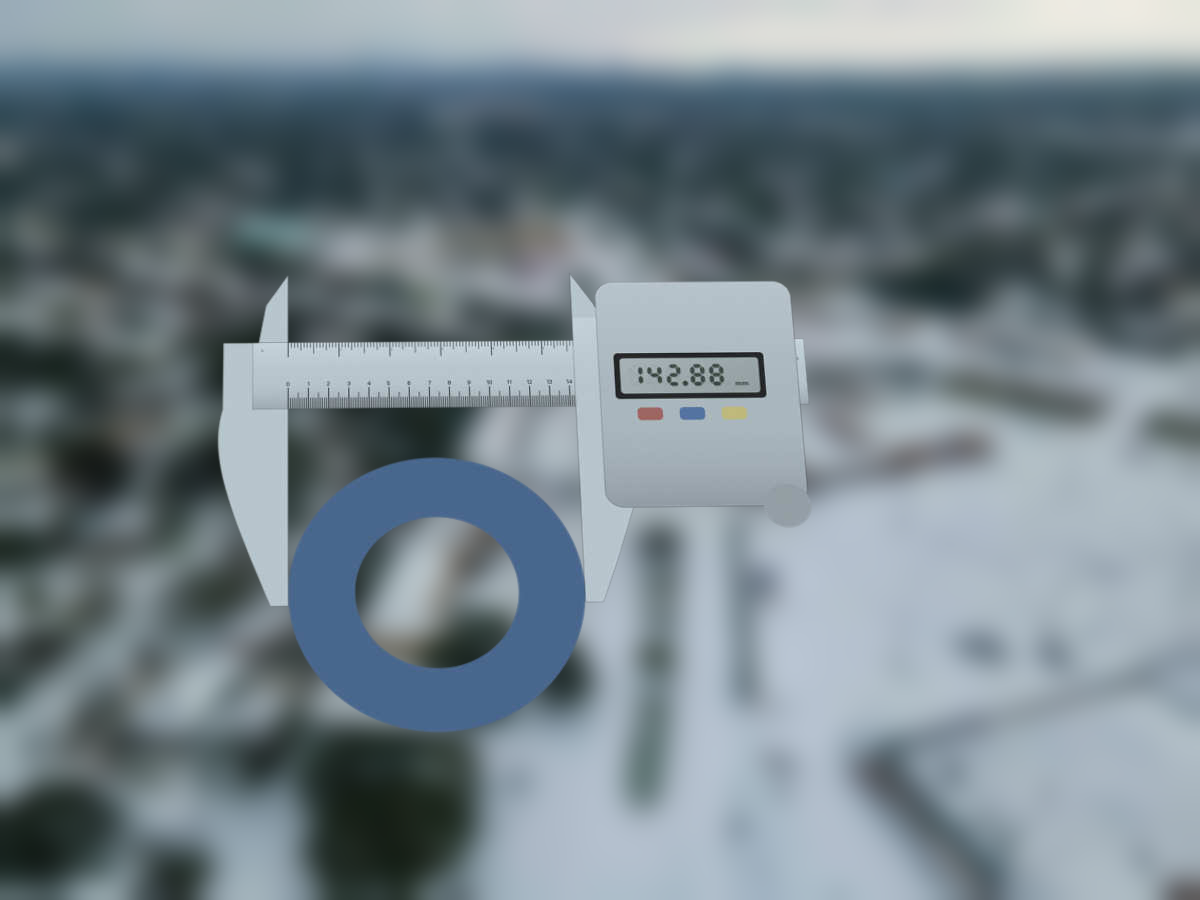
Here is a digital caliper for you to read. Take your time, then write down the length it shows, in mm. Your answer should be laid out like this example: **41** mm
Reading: **142.88** mm
